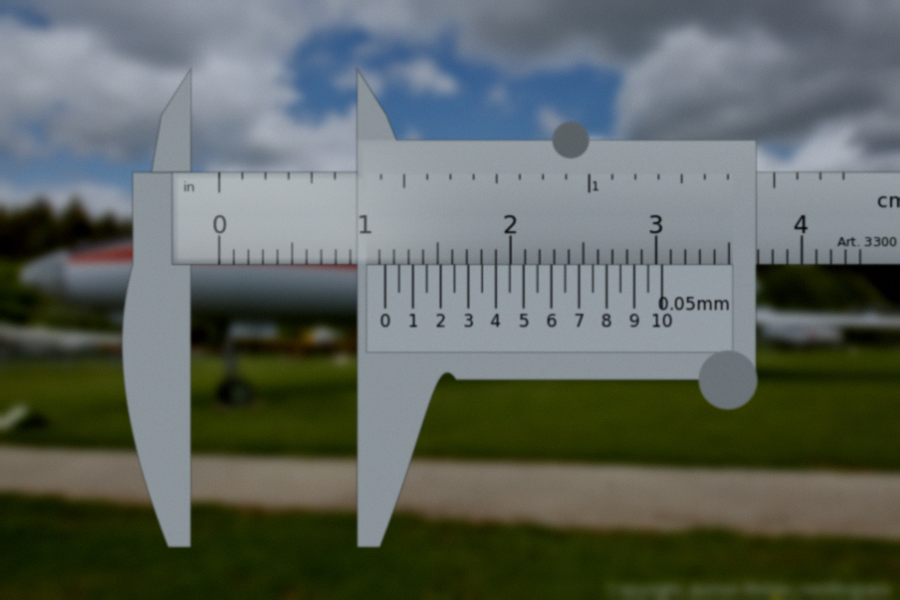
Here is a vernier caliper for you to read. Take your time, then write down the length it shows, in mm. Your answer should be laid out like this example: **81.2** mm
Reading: **11.4** mm
